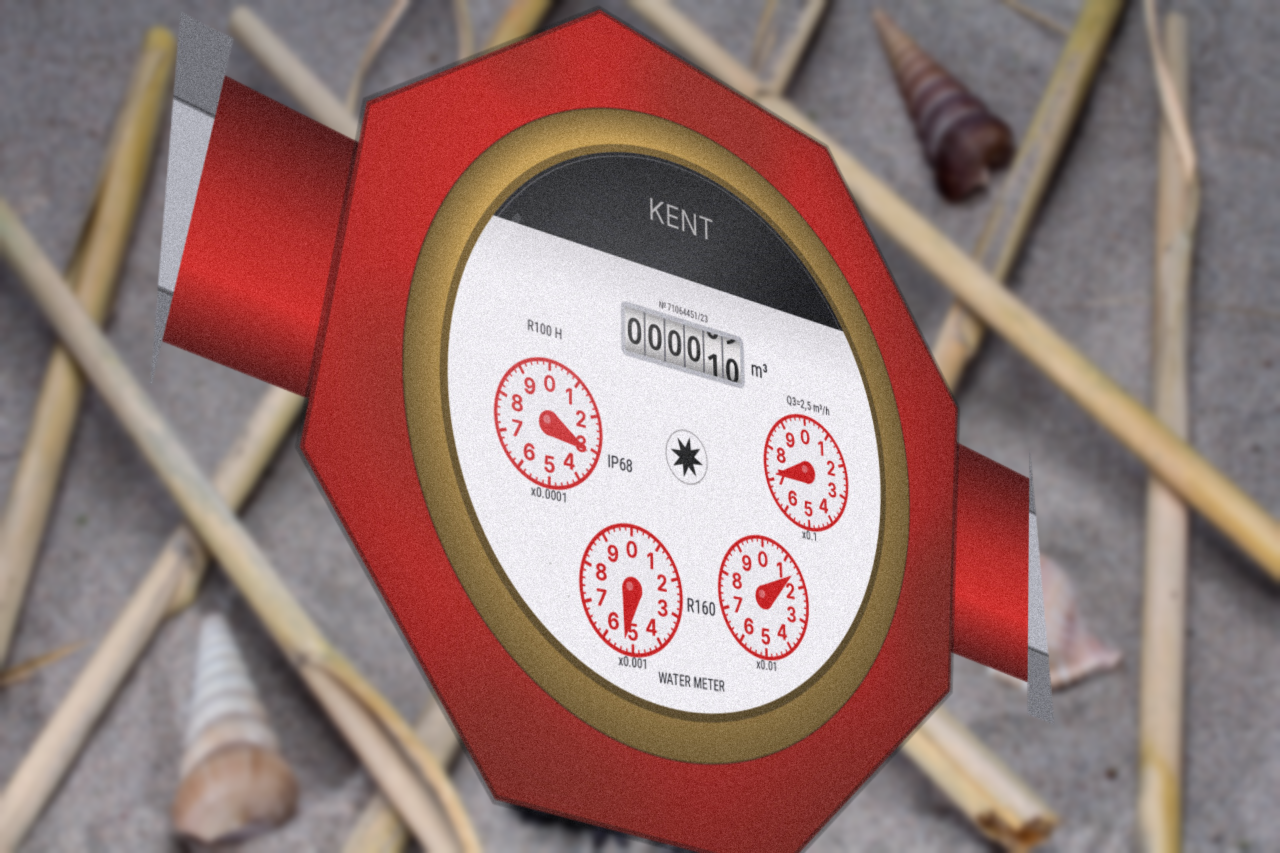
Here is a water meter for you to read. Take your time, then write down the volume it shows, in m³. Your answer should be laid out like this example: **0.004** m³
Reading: **9.7153** m³
